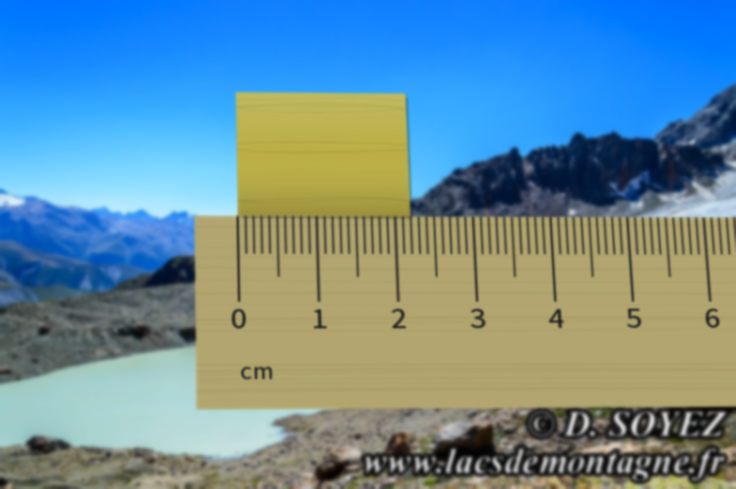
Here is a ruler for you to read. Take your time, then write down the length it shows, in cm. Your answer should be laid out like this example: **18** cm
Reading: **2.2** cm
